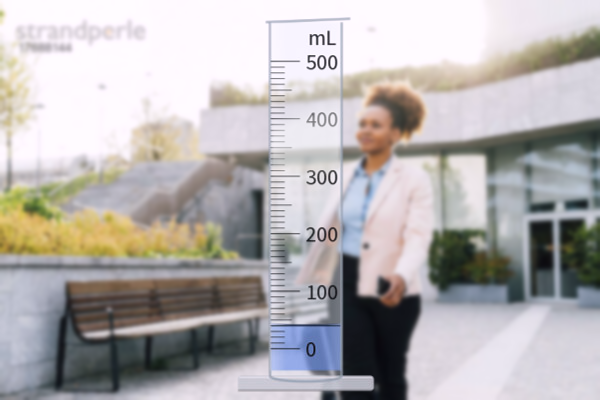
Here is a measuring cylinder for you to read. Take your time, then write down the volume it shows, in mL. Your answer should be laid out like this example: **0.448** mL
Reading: **40** mL
